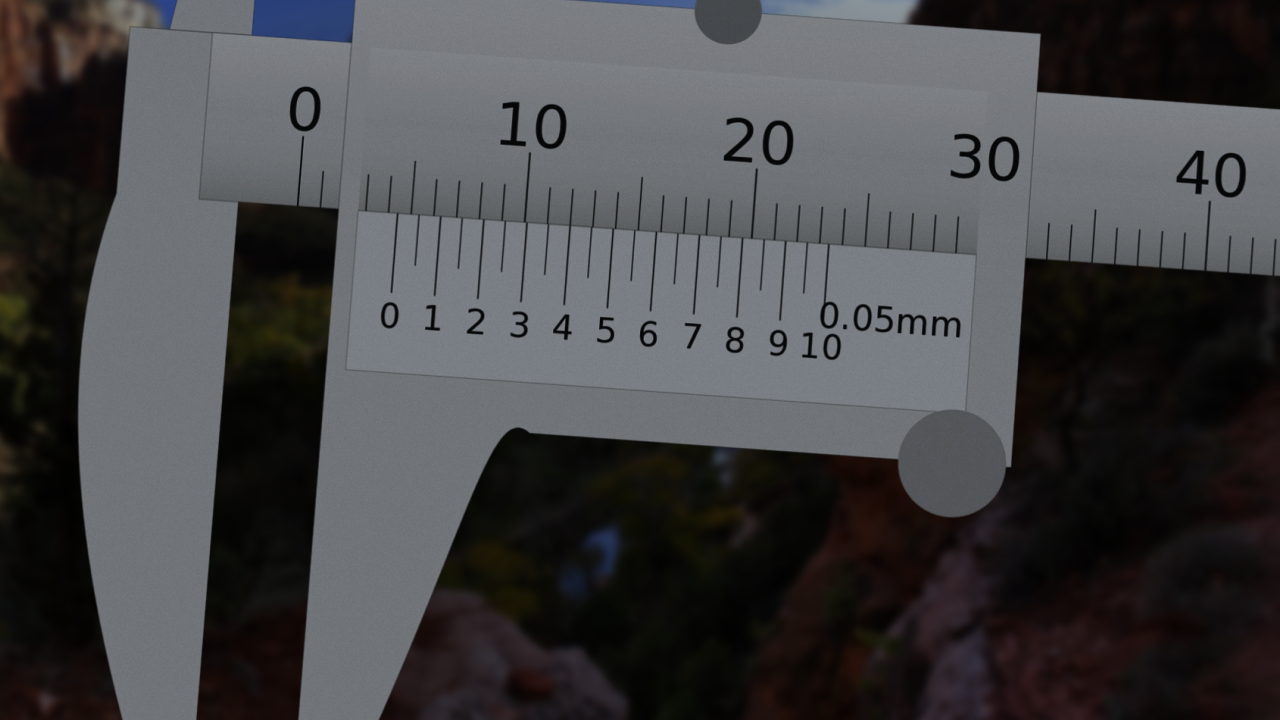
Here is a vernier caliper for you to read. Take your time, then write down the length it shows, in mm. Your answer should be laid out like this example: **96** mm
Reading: **4.4** mm
